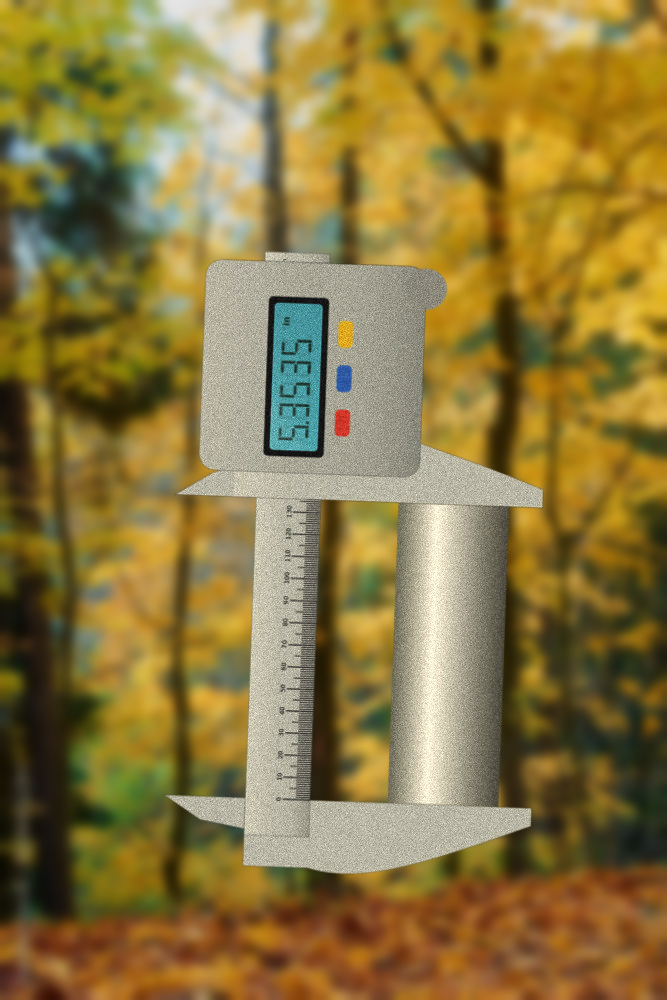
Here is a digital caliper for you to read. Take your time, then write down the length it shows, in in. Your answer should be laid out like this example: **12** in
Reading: **5.3535** in
